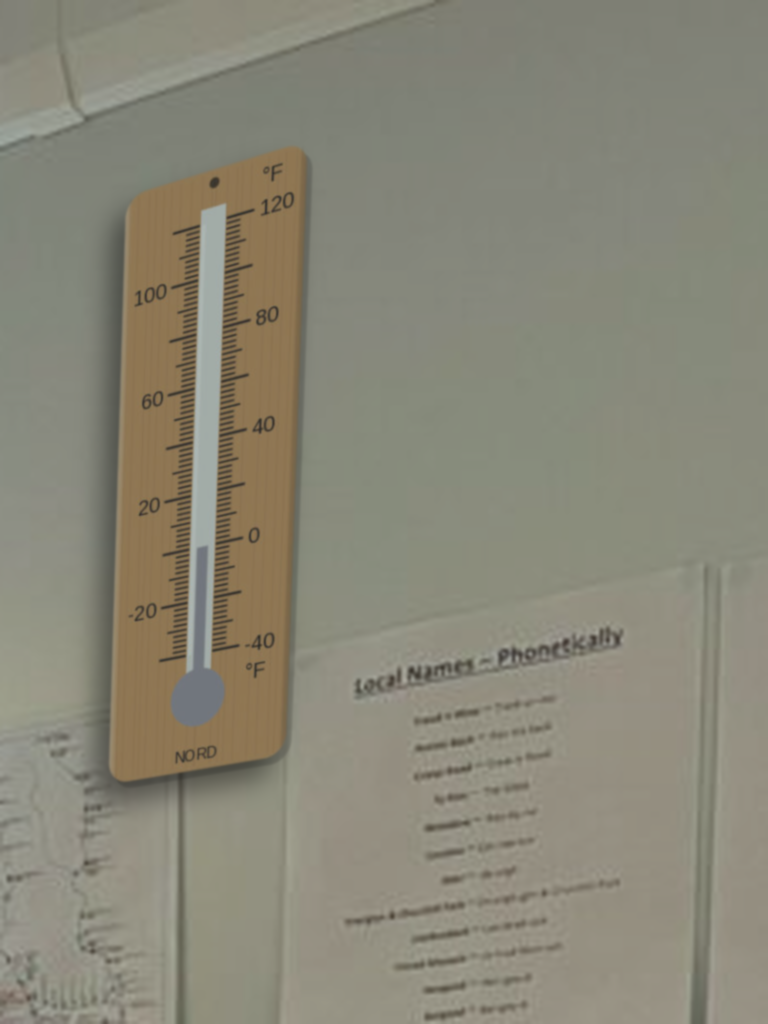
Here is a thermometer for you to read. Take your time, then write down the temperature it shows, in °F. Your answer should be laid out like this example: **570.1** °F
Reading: **0** °F
